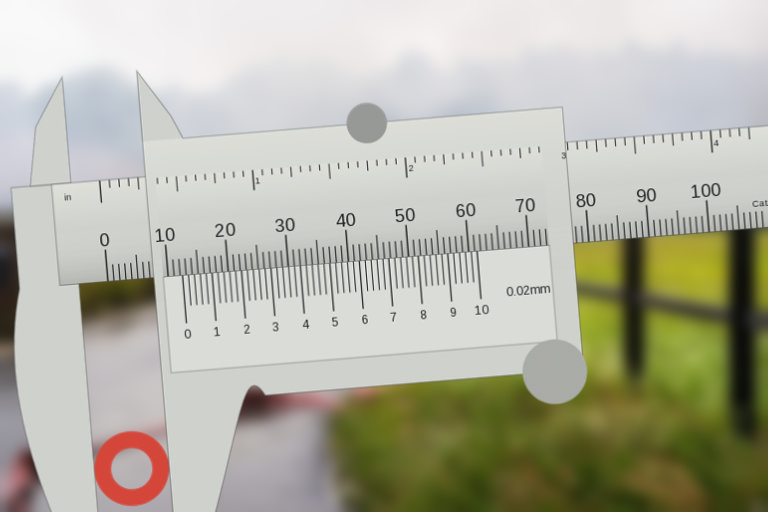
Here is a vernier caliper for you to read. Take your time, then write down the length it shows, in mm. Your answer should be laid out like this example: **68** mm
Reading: **12.4** mm
